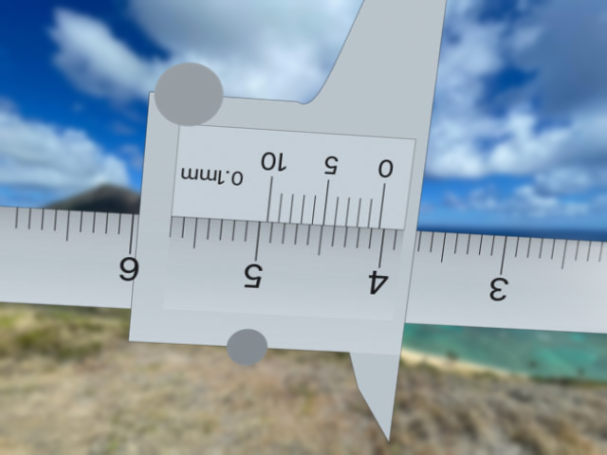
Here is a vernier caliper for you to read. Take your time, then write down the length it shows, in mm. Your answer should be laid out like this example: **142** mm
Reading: **40.4** mm
